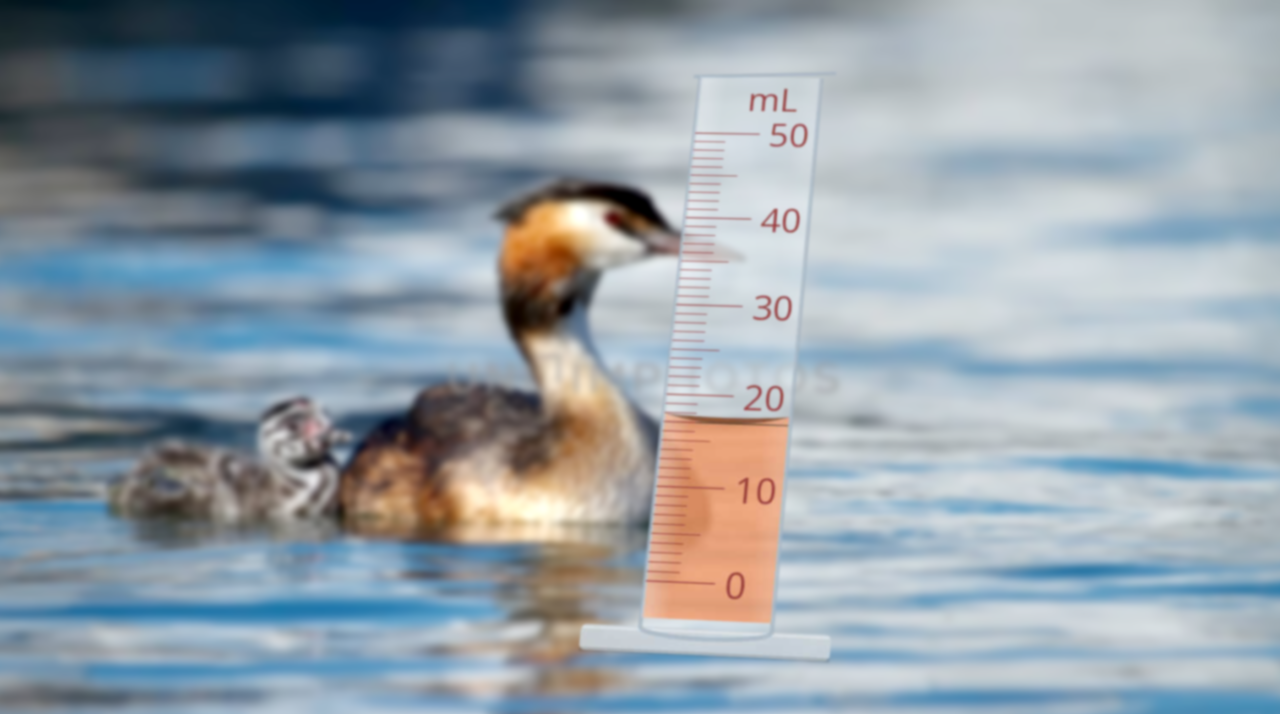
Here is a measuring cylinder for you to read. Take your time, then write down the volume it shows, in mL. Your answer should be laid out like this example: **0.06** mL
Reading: **17** mL
